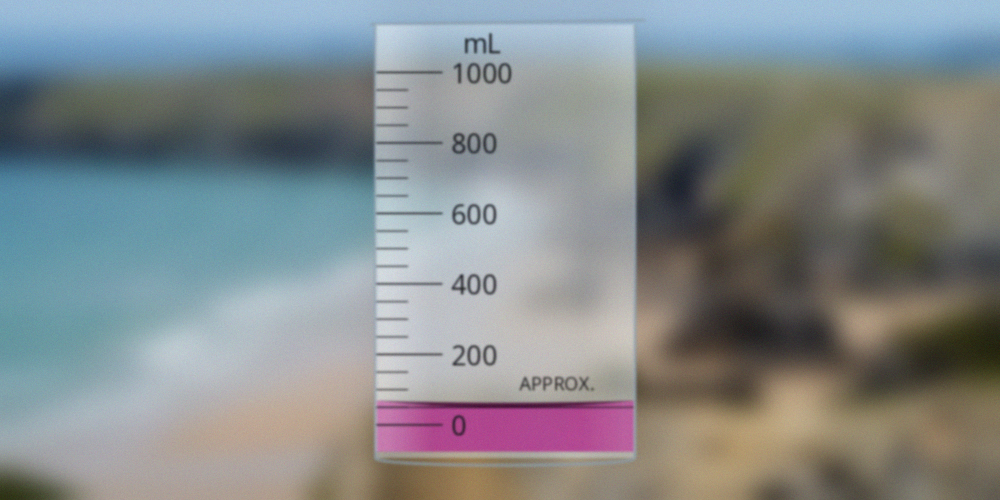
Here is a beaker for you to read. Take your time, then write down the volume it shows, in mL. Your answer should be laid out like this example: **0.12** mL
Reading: **50** mL
